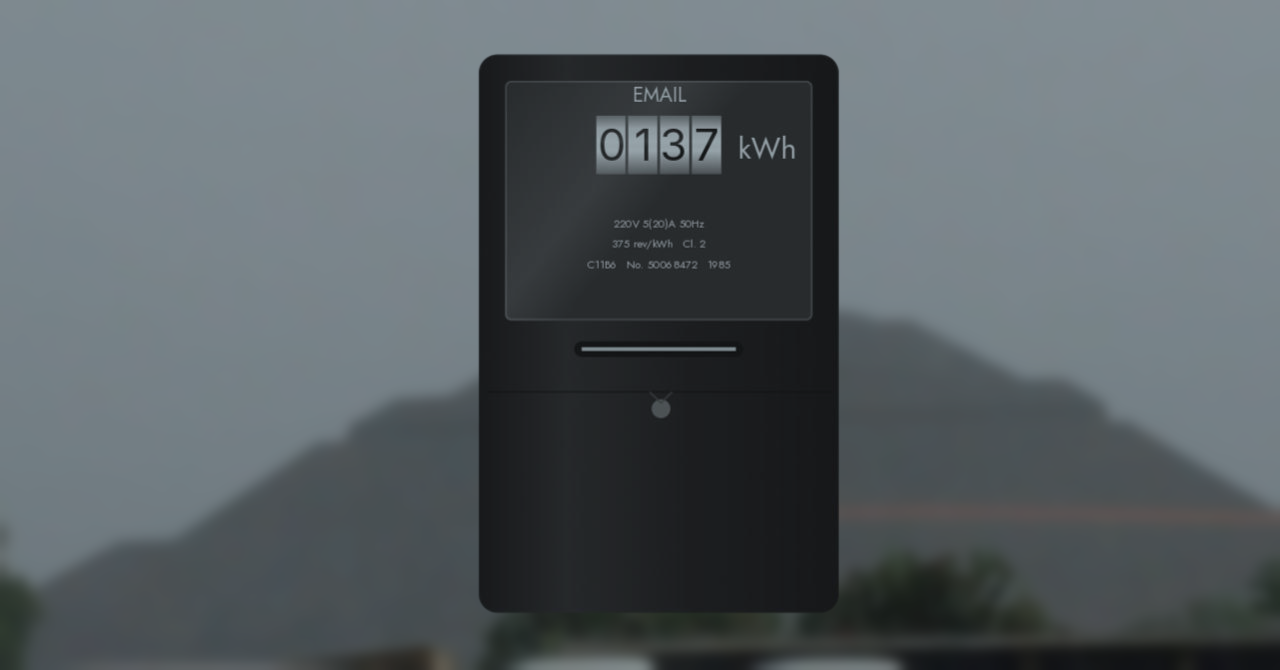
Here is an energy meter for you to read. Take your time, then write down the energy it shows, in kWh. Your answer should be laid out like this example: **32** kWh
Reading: **137** kWh
